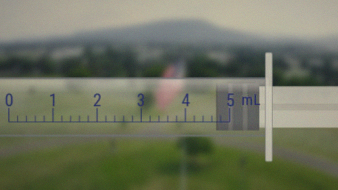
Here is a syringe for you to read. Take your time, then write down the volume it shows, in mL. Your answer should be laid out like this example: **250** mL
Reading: **4.7** mL
